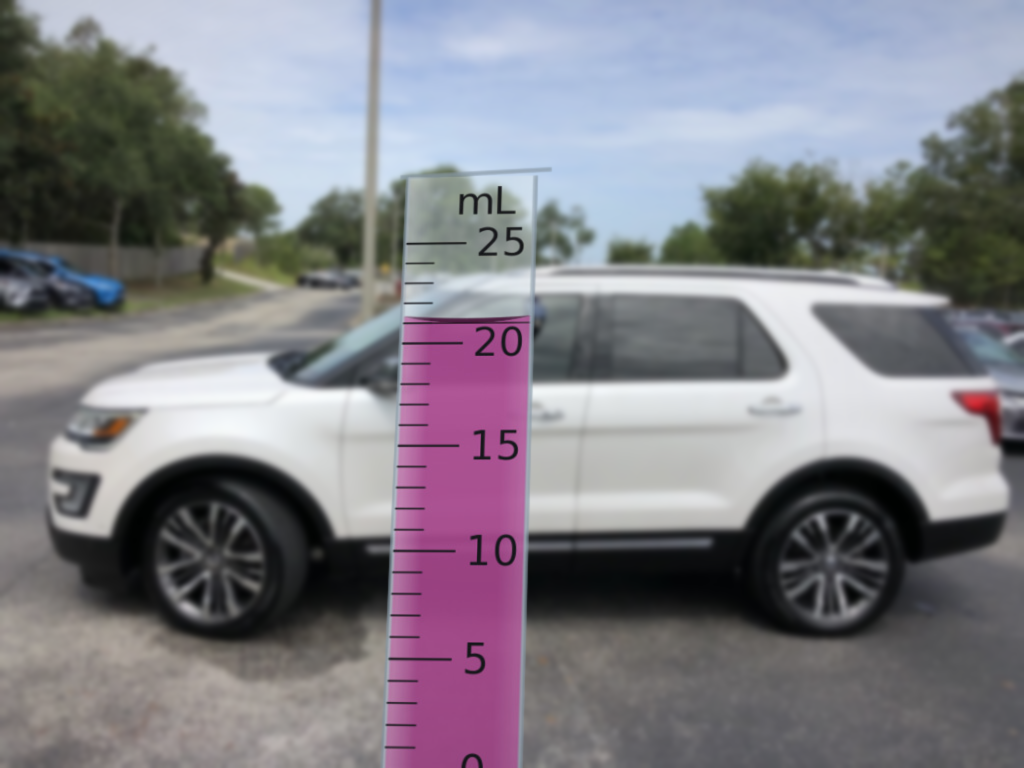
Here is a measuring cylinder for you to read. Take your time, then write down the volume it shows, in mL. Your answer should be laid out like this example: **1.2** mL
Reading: **21** mL
